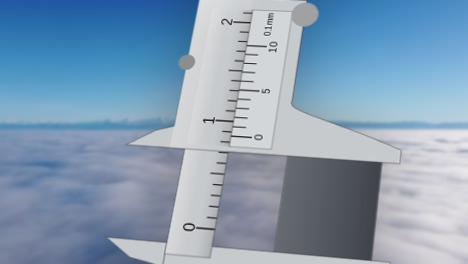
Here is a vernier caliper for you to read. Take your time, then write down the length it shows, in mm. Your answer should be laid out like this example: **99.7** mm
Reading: **8.6** mm
